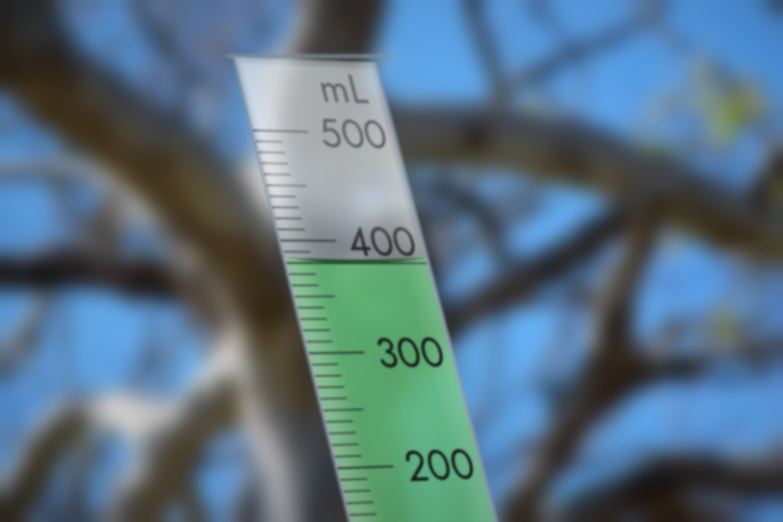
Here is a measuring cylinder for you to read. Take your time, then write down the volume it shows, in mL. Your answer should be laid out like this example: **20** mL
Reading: **380** mL
